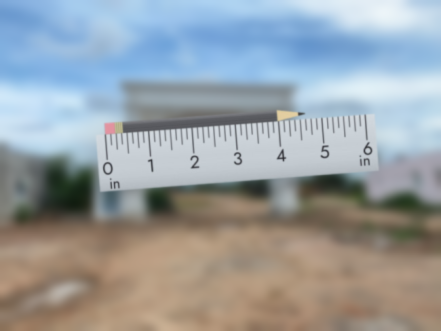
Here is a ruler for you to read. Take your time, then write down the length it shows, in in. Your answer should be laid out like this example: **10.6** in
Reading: **4.625** in
